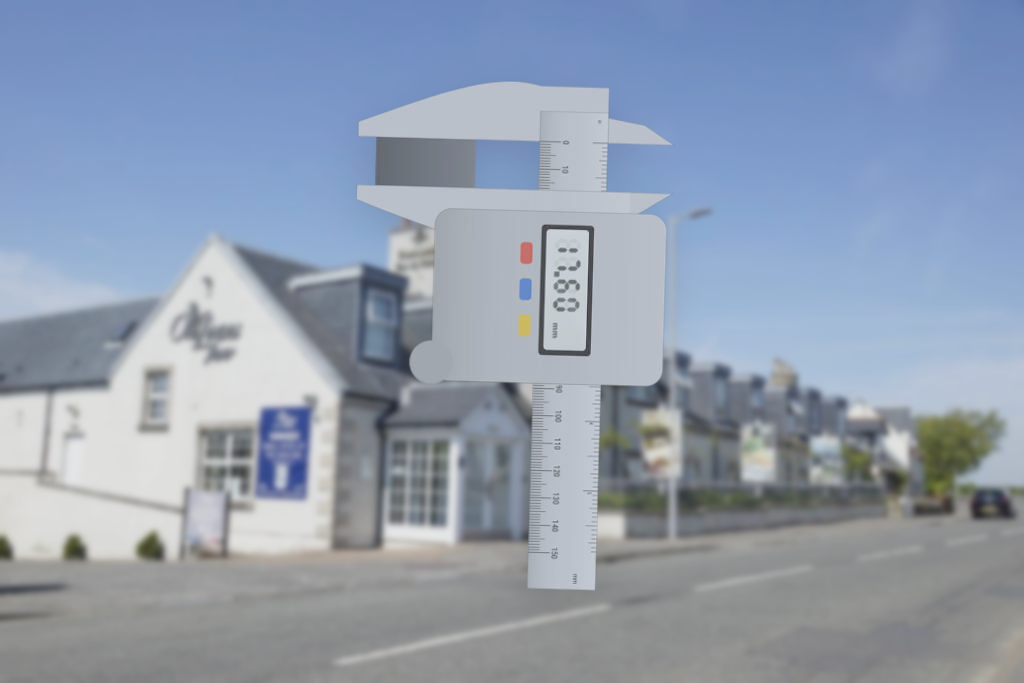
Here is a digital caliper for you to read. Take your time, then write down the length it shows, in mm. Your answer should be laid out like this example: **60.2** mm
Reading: **17.60** mm
